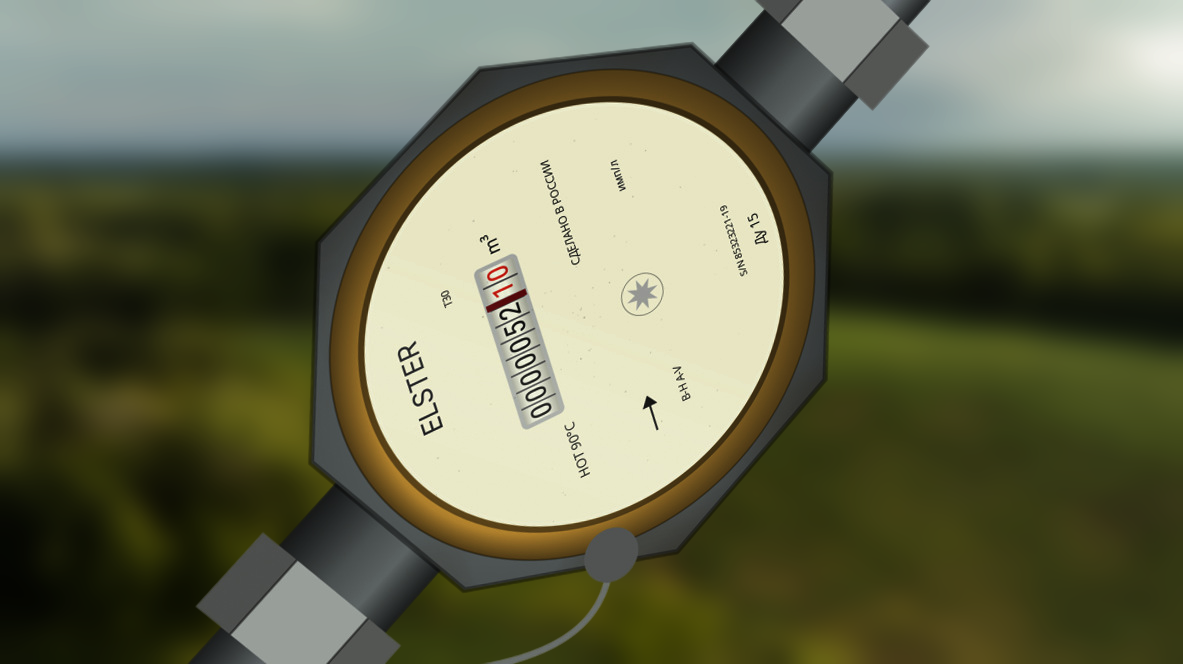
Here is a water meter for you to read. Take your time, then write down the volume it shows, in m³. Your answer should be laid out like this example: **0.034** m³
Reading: **52.10** m³
